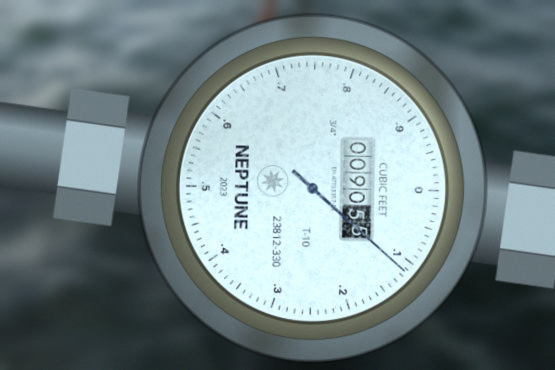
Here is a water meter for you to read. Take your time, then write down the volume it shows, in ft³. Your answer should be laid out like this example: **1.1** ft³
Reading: **9055.11** ft³
